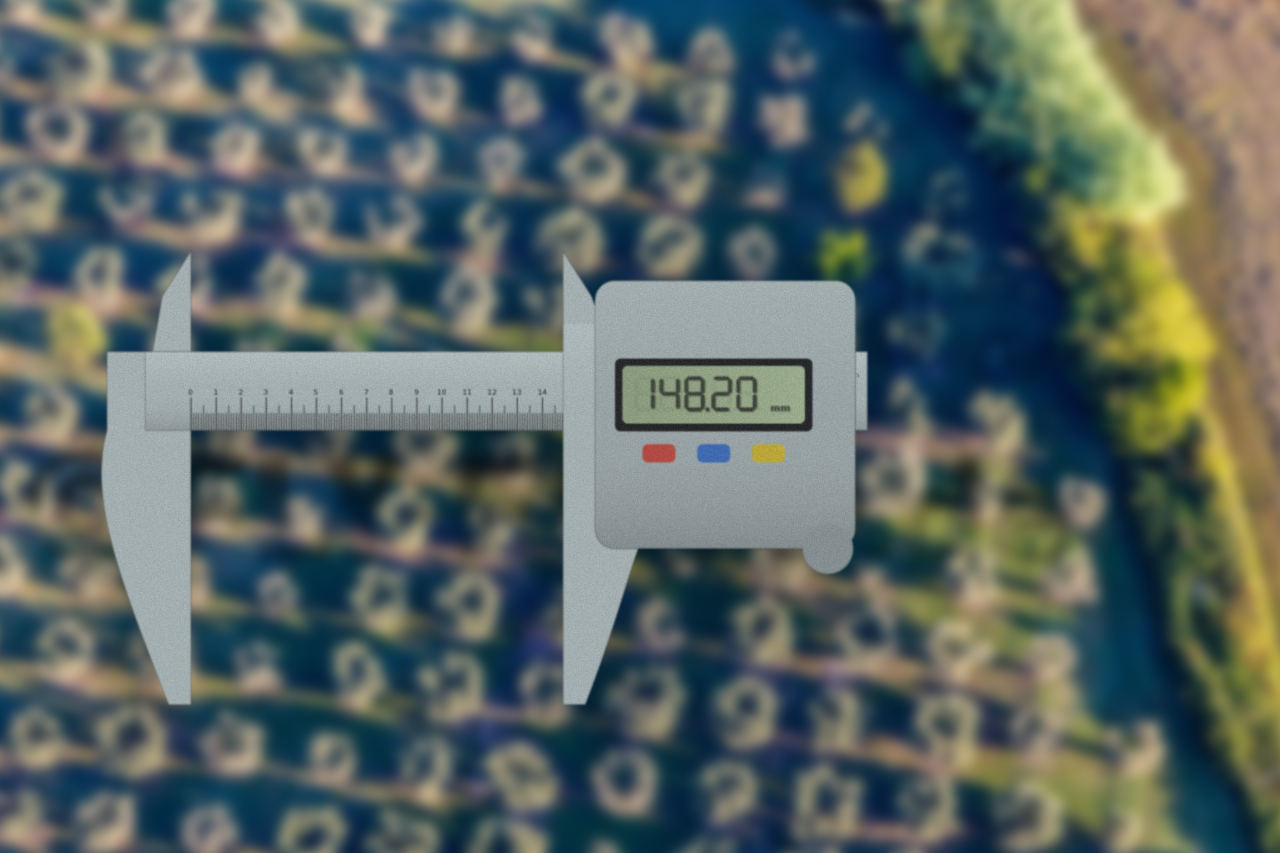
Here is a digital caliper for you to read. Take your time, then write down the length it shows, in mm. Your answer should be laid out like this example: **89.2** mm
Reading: **148.20** mm
